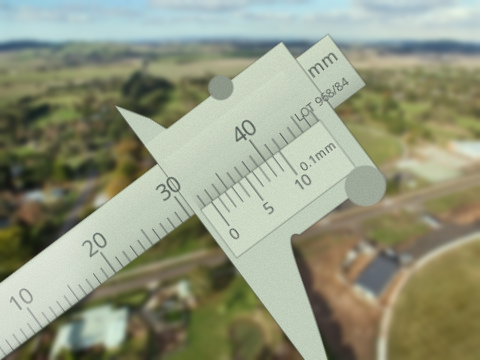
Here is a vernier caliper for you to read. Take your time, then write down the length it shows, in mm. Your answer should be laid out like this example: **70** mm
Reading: **32.8** mm
